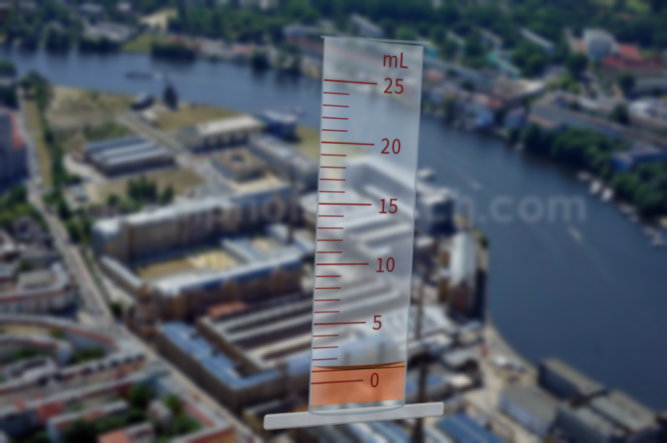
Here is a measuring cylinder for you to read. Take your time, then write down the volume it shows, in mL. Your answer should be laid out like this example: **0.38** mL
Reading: **1** mL
